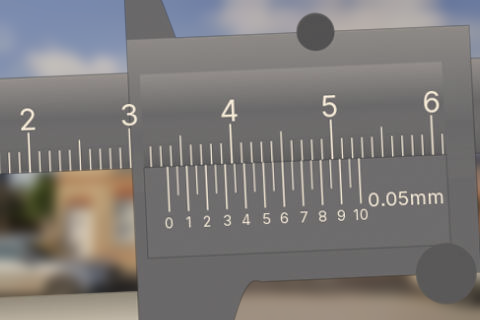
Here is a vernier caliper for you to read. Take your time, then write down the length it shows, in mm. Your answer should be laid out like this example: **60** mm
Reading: **33.6** mm
